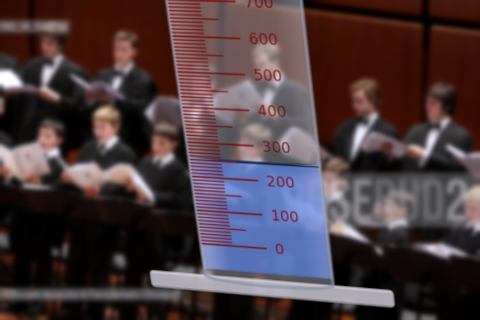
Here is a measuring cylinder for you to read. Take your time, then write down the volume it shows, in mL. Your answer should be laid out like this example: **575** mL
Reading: **250** mL
